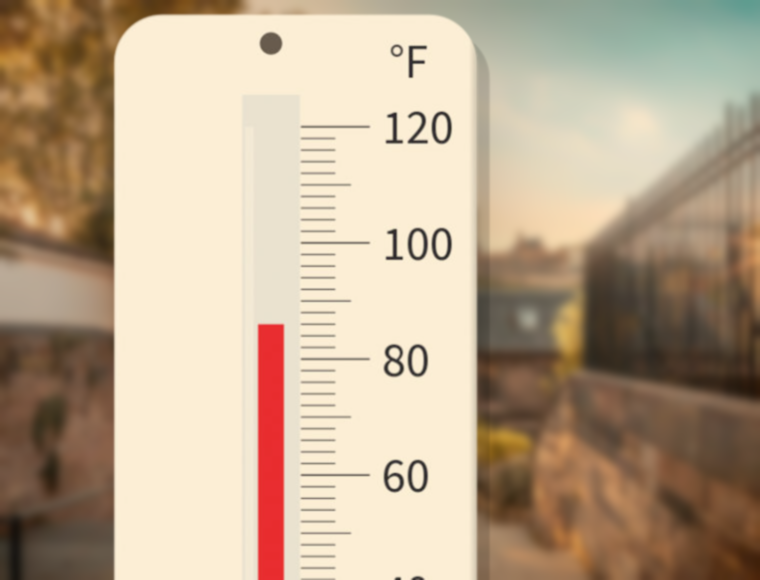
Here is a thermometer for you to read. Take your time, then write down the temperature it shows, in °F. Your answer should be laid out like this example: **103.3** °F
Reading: **86** °F
